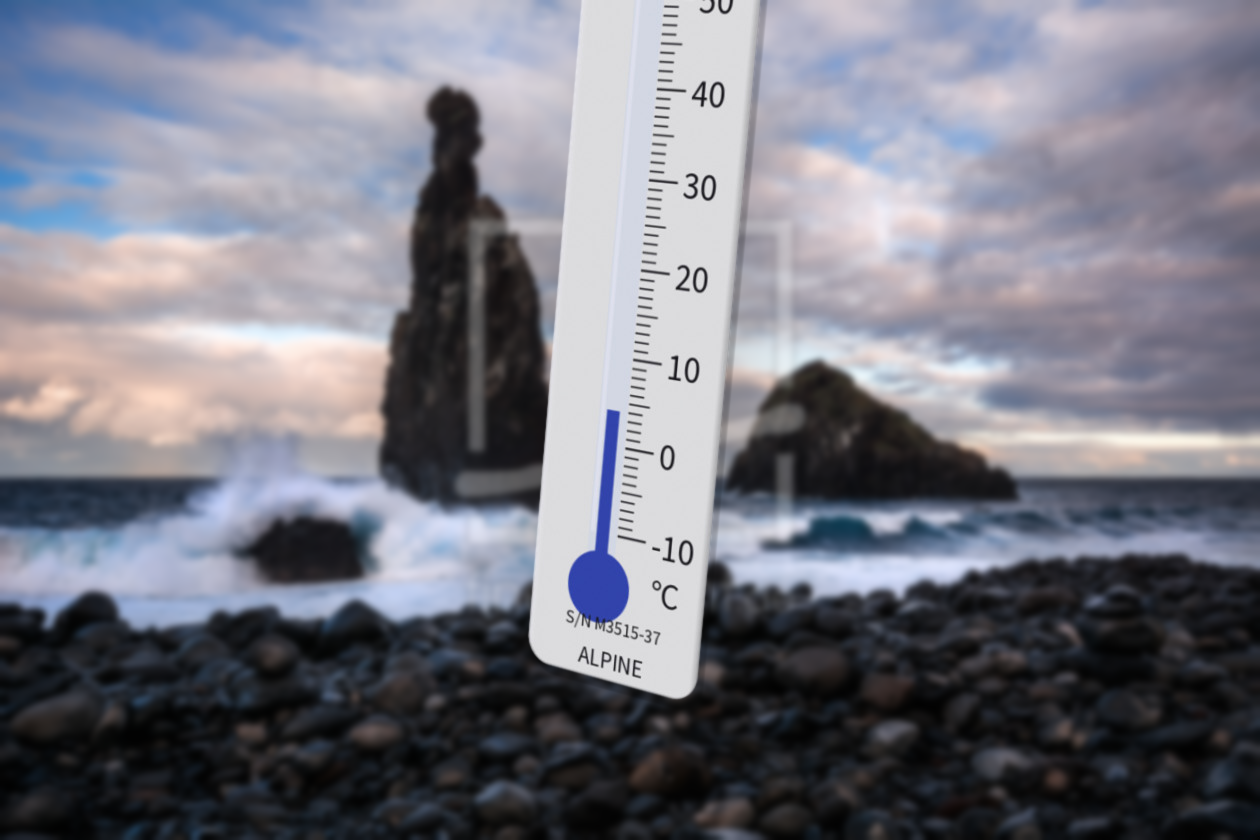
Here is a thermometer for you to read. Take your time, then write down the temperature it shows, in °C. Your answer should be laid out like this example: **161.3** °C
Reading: **4** °C
